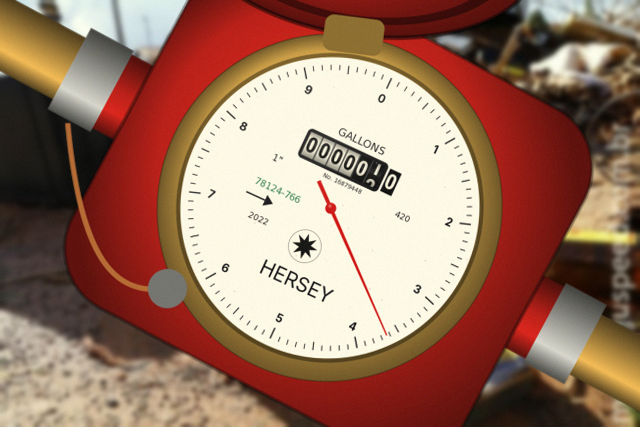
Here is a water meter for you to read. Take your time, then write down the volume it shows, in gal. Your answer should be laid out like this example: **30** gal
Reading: **13.6** gal
